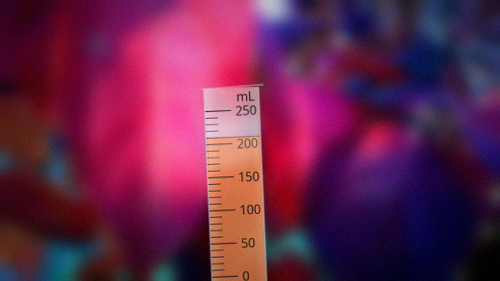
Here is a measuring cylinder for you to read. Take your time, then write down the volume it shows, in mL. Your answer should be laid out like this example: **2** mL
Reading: **210** mL
